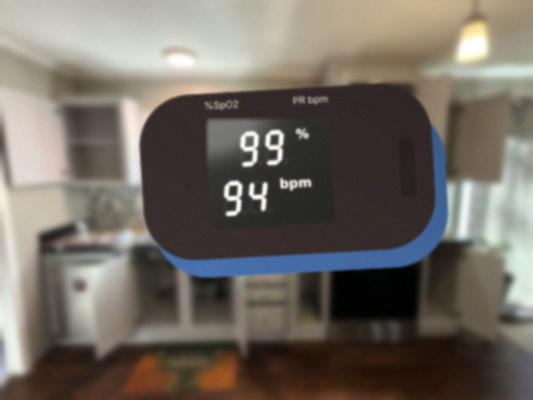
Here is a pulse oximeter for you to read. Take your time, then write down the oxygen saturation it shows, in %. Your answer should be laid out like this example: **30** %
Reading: **99** %
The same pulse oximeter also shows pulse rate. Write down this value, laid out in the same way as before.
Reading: **94** bpm
